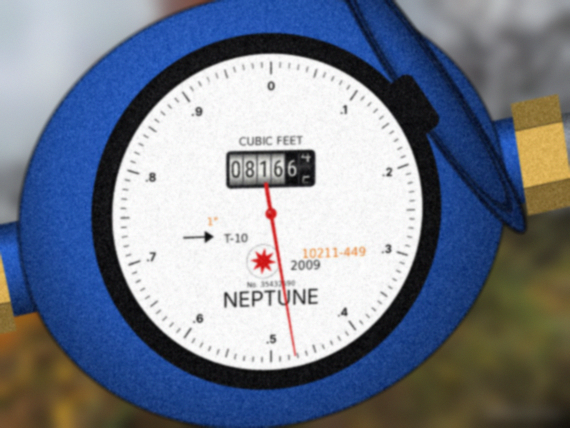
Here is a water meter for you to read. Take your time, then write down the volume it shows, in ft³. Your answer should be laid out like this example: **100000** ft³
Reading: **81664.47** ft³
